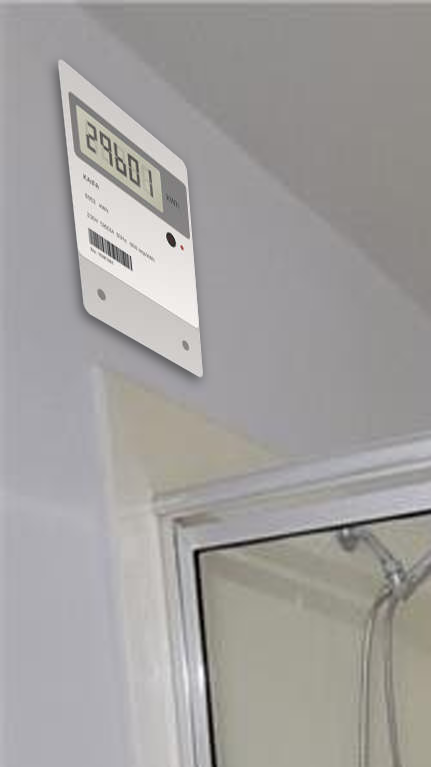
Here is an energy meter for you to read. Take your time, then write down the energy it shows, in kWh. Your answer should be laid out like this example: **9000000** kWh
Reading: **29601** kWh
